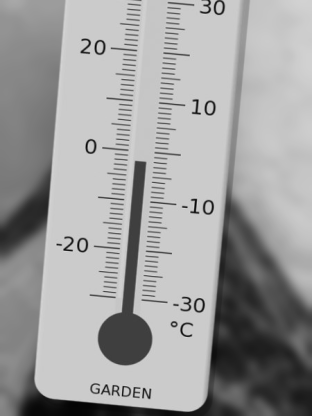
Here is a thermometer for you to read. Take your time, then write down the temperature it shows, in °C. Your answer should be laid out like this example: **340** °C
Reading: **-2** °C
